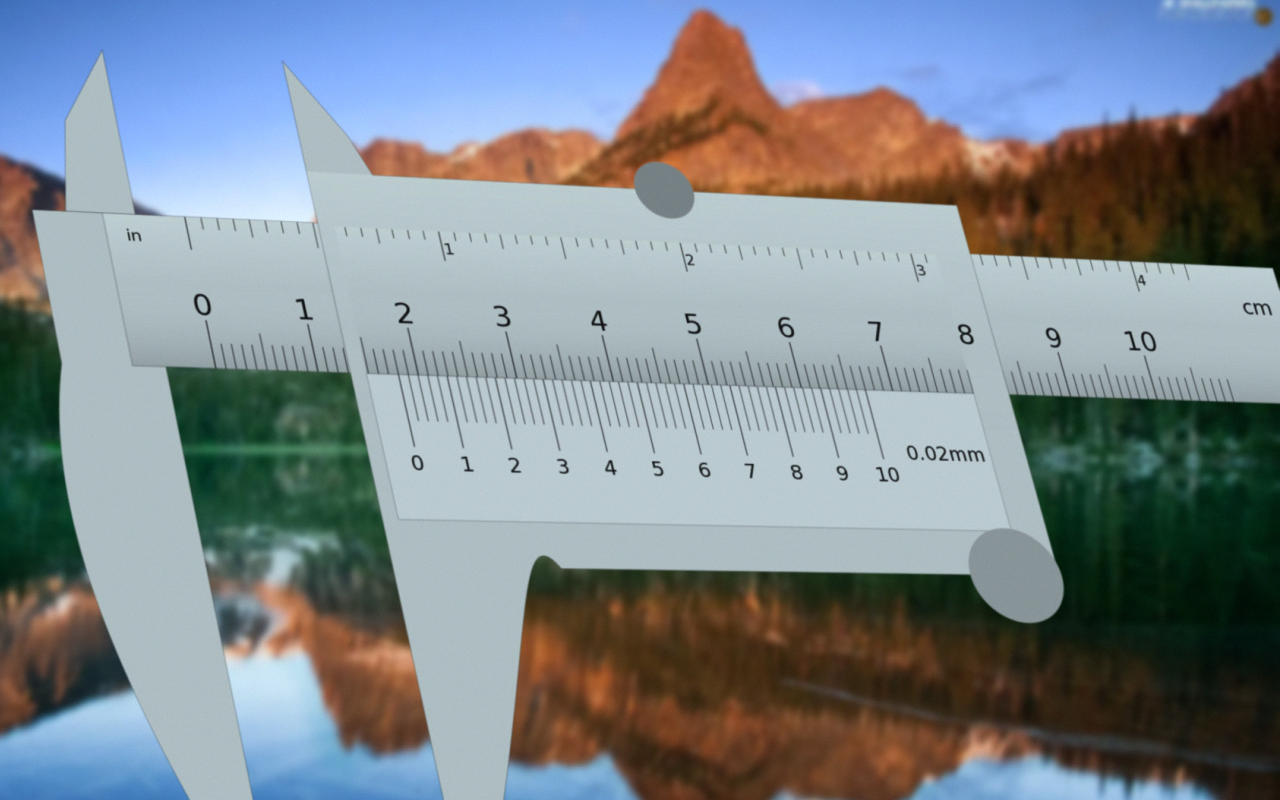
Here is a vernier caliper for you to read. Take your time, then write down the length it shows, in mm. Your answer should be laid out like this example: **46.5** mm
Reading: **18.0** mm
